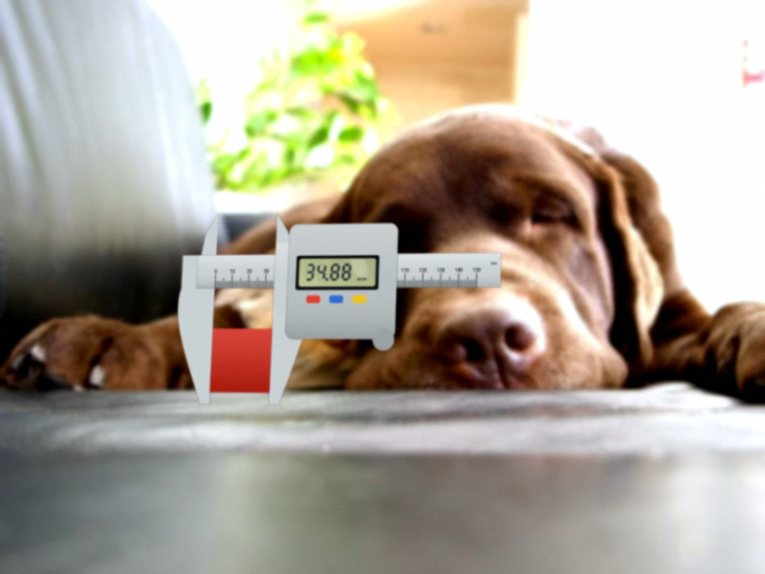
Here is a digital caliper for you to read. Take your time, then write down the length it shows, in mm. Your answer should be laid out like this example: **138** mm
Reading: **34.88** mm
